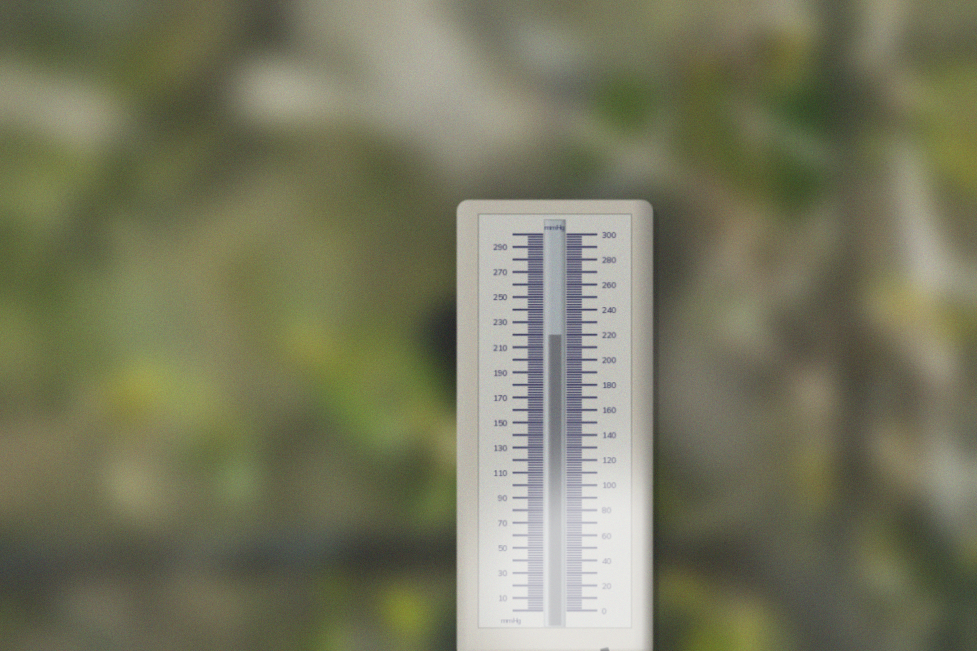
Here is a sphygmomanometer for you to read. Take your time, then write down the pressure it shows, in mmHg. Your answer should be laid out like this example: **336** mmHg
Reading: **220** mmHg
